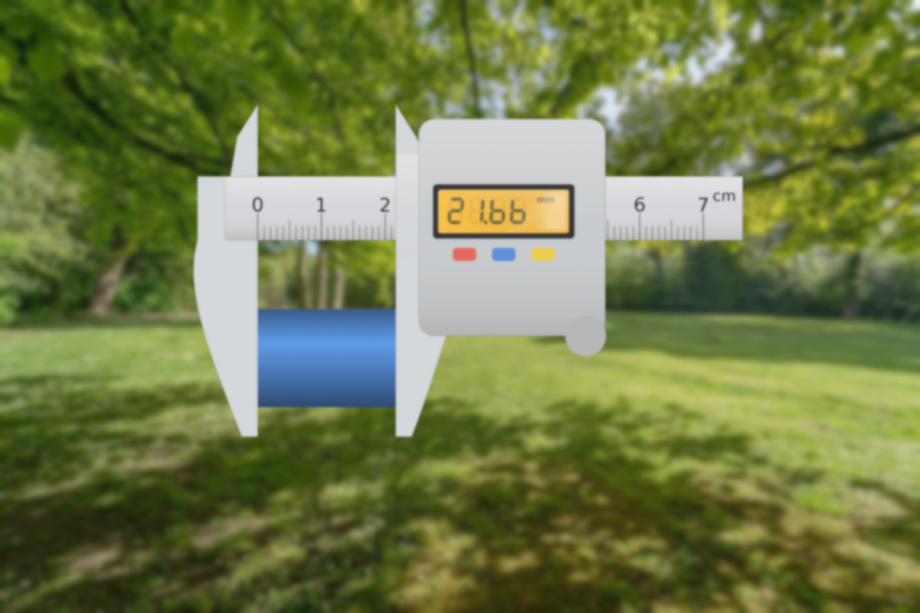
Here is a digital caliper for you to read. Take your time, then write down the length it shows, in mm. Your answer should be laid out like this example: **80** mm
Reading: **21.66** mm
